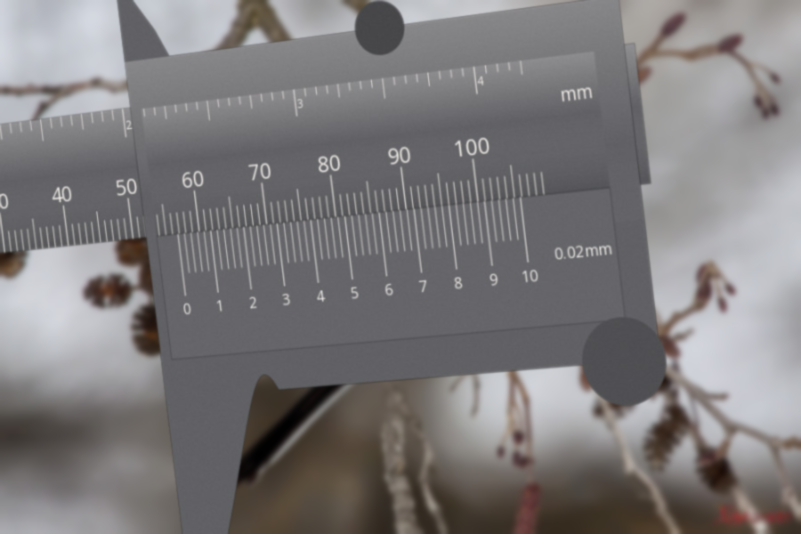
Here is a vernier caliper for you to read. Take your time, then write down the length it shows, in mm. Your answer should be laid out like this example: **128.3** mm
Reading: **56.8** mm
